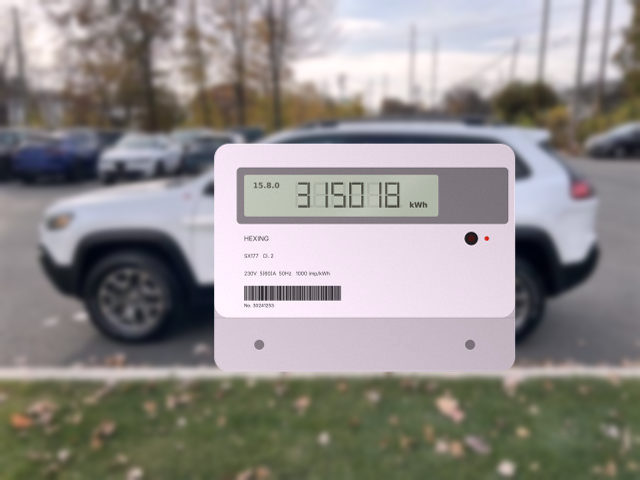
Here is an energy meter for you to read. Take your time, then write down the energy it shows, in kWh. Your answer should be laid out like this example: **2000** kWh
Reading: **315018** kWh
